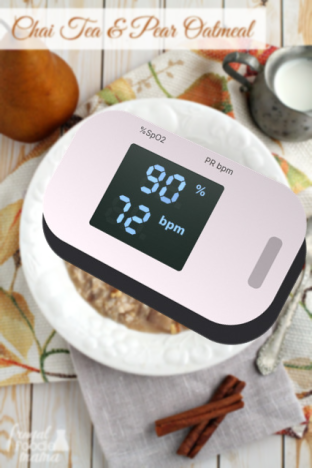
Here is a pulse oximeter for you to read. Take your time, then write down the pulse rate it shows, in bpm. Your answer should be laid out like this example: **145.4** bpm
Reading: **72** bpm
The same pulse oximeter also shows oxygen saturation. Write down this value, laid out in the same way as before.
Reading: **90** %
